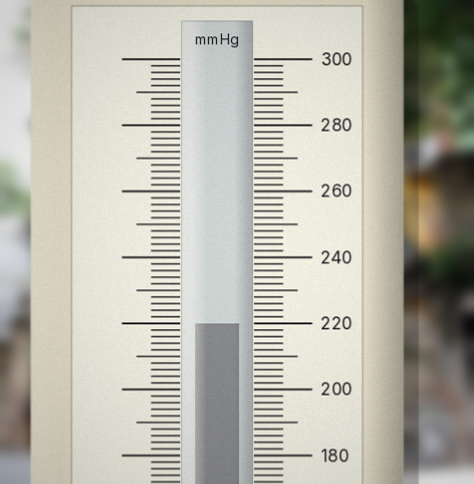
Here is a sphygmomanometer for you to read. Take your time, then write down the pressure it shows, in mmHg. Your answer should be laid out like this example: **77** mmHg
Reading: **220** mmHg
